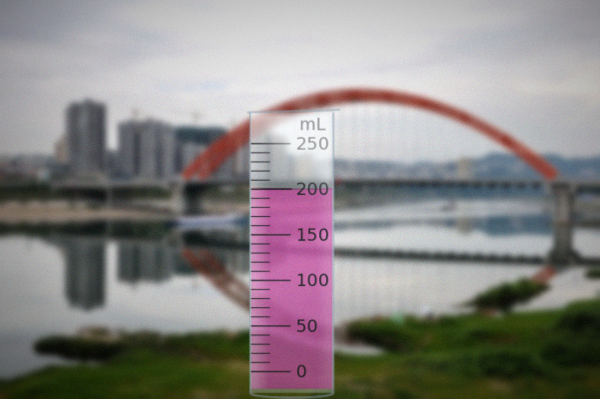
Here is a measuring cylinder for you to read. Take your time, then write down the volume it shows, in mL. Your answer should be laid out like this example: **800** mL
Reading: **200** mL
